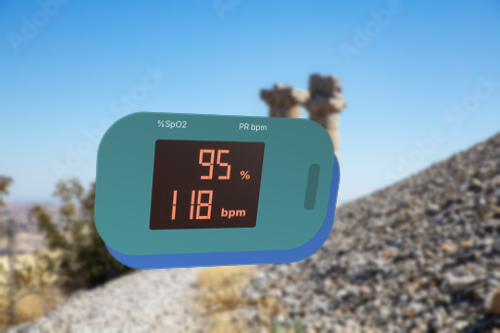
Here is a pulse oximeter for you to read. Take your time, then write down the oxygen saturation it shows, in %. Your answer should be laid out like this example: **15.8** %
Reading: **95** %
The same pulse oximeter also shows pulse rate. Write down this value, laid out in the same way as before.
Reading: **118** bpm
